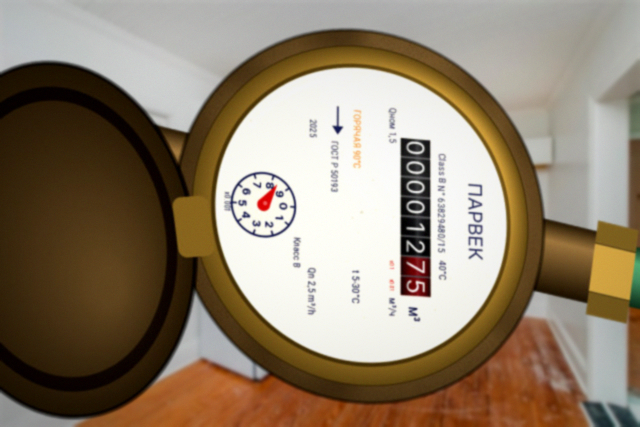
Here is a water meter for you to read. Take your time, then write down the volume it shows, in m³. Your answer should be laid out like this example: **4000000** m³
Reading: **12.758** m³
